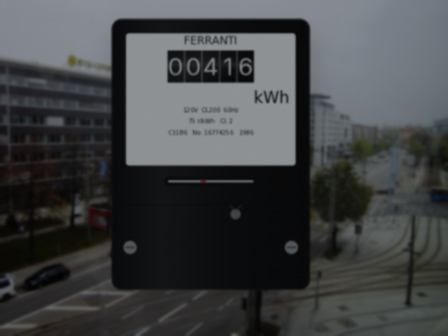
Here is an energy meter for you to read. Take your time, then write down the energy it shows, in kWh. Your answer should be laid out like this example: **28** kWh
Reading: **416** kWh
